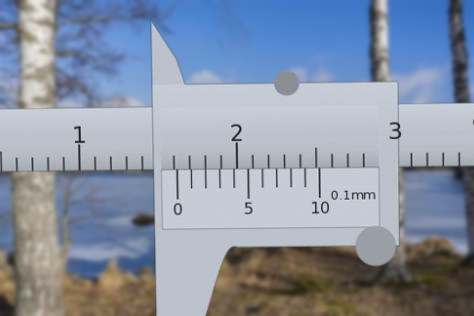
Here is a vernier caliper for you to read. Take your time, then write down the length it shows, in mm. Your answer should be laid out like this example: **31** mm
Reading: **16.2** mm
